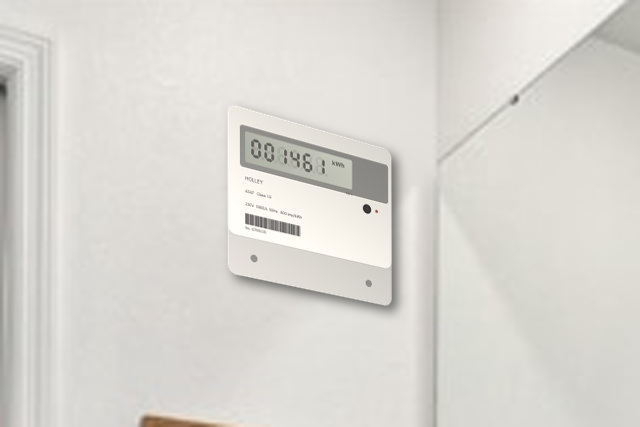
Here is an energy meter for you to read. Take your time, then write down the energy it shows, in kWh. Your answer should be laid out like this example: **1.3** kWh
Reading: **1461** kWh
